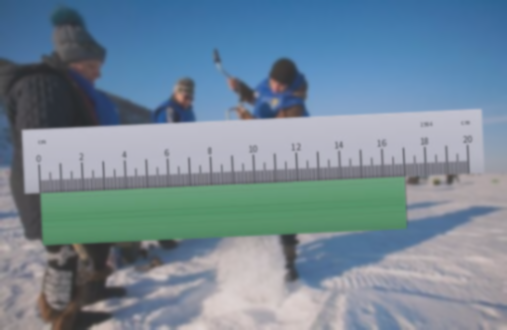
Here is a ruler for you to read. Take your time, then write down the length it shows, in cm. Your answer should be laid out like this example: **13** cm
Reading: **17** cm
